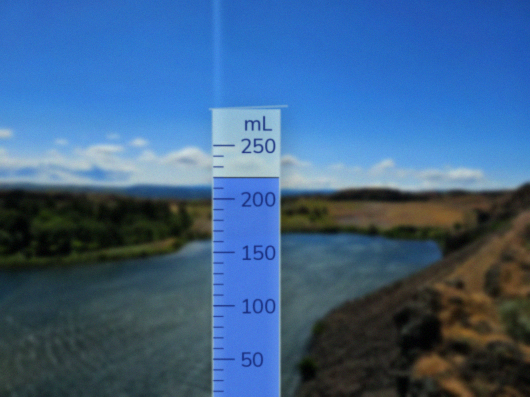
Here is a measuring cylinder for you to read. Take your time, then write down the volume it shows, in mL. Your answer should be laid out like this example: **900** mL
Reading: **220** mL
